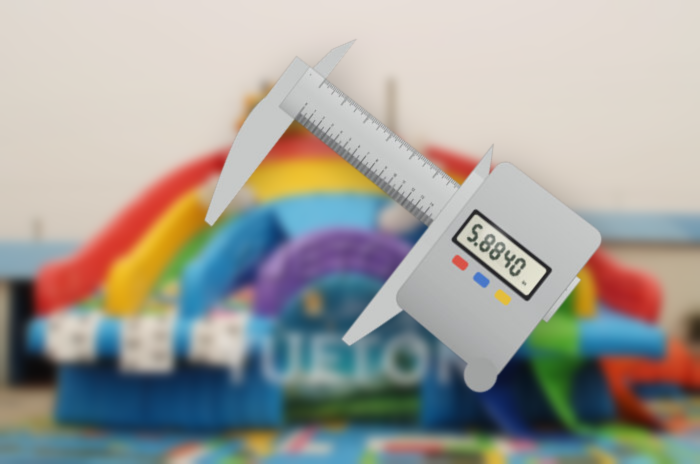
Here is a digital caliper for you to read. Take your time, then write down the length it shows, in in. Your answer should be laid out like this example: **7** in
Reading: **5.8840** in
